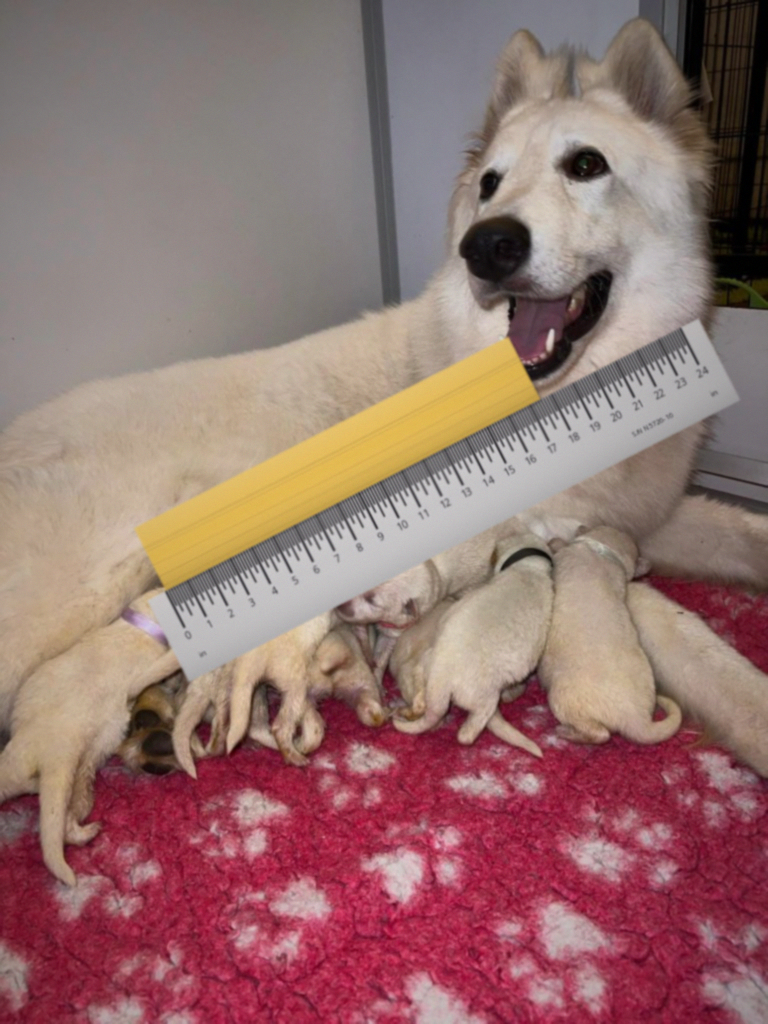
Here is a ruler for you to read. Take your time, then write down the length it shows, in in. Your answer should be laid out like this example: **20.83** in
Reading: **17.5** in
